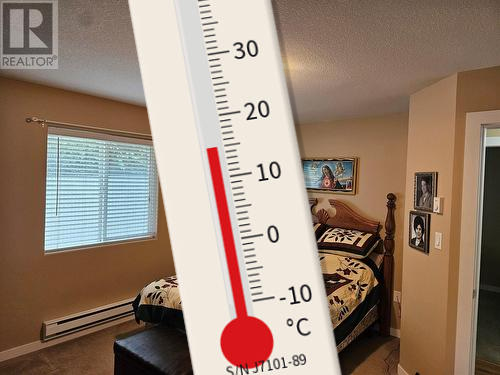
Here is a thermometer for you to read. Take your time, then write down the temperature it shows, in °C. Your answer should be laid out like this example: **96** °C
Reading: **15** °C
